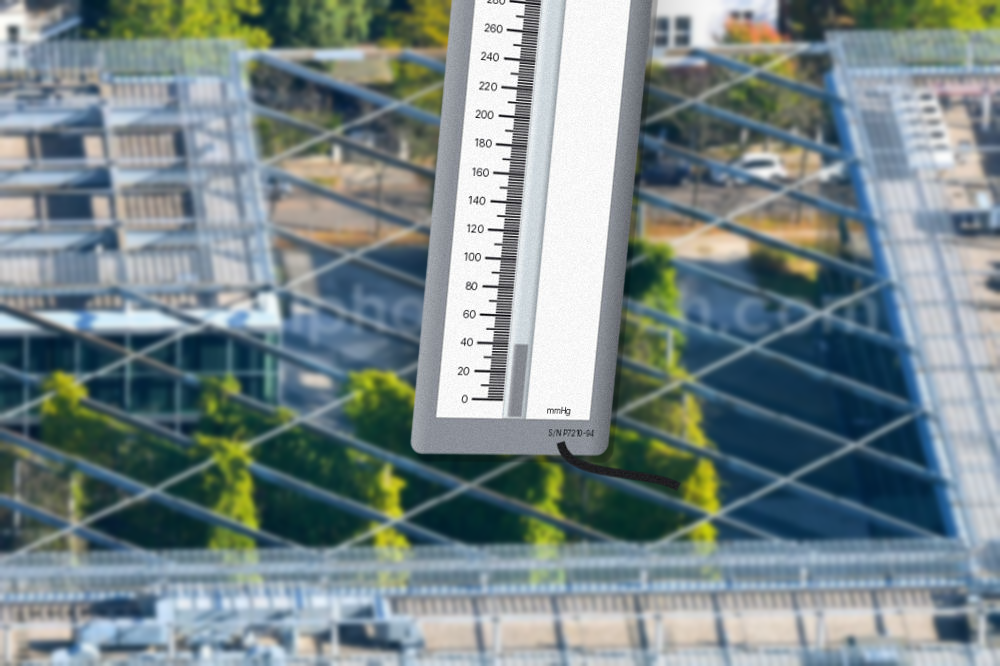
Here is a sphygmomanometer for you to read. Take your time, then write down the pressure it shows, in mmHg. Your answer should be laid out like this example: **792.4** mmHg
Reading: **40** mmHg
